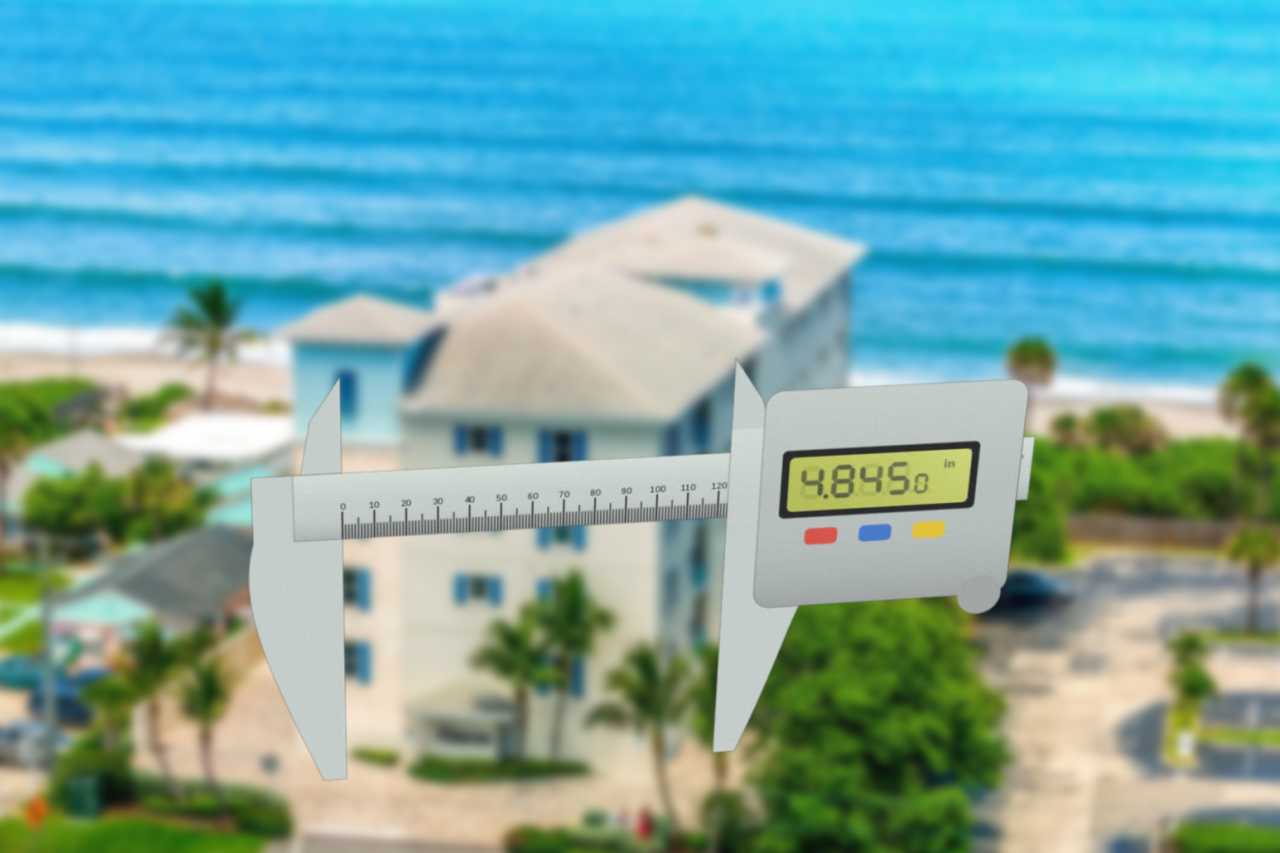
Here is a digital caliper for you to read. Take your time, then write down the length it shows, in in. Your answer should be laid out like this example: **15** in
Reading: **4.8450** in
